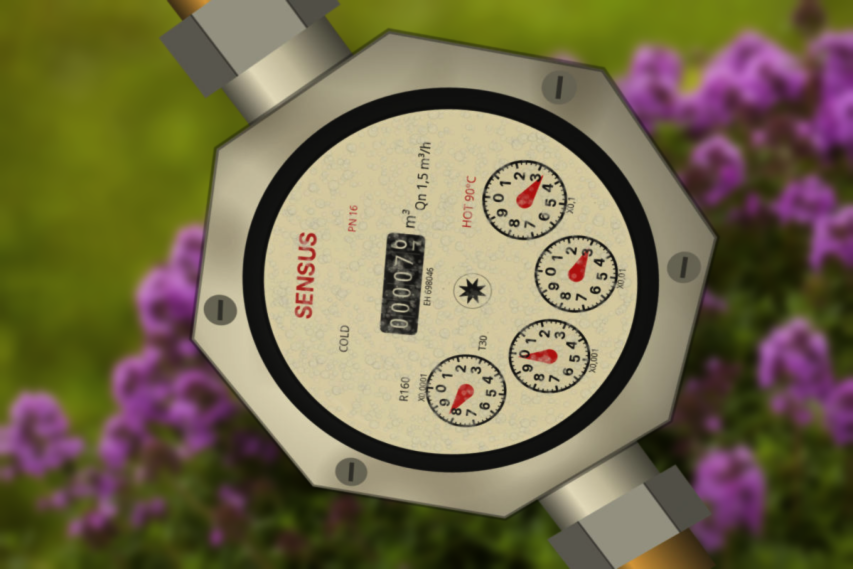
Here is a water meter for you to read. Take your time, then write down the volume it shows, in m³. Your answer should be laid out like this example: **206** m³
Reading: **76.3298** m³
